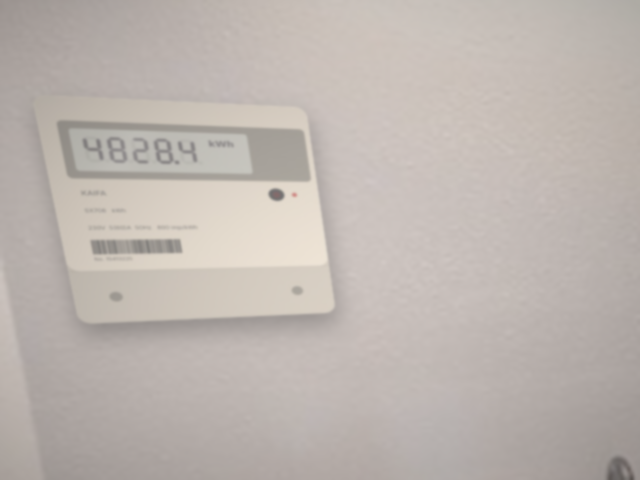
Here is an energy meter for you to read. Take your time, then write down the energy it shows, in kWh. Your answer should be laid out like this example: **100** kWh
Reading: **4828.4** kWh
